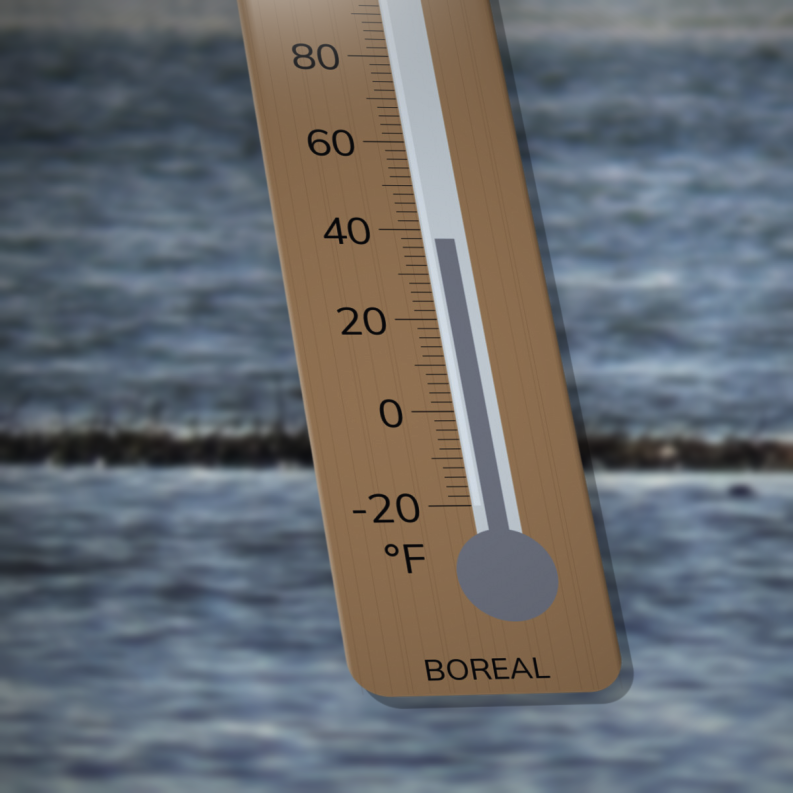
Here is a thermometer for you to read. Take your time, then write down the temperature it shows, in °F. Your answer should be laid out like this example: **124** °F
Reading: **38** °F
